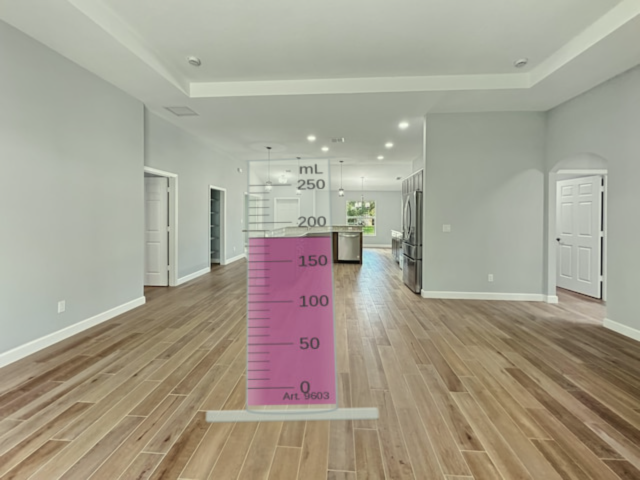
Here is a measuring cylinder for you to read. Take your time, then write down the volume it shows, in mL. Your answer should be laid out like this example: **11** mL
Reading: **180** mL
